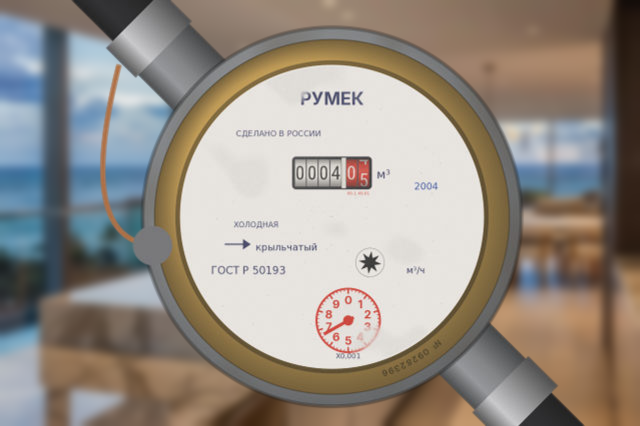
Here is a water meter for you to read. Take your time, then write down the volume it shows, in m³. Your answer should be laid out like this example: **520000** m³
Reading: **4.046** m³
